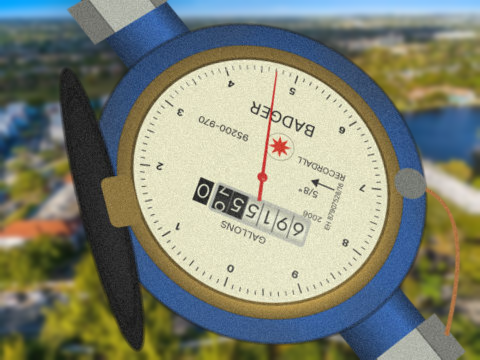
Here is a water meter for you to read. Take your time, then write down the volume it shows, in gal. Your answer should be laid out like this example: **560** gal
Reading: **6915564.7** gal
